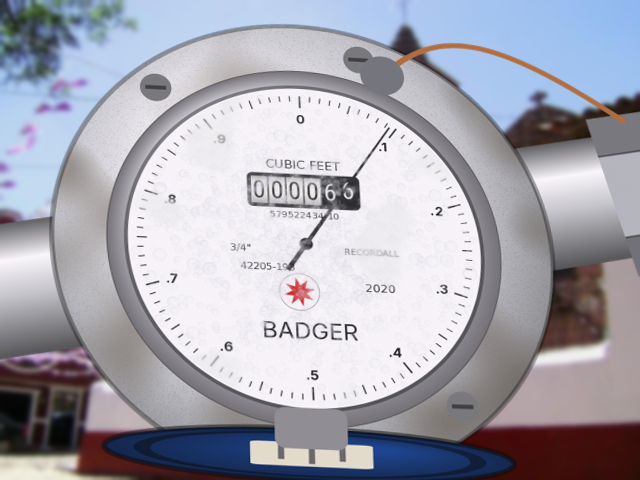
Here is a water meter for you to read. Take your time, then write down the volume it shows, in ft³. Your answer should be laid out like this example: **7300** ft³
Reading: **66.09** ft³
